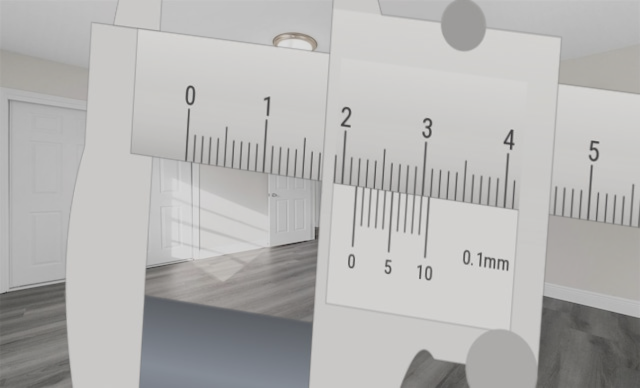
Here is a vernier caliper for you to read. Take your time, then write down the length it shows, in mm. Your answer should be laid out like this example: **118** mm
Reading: **21.8** mm
